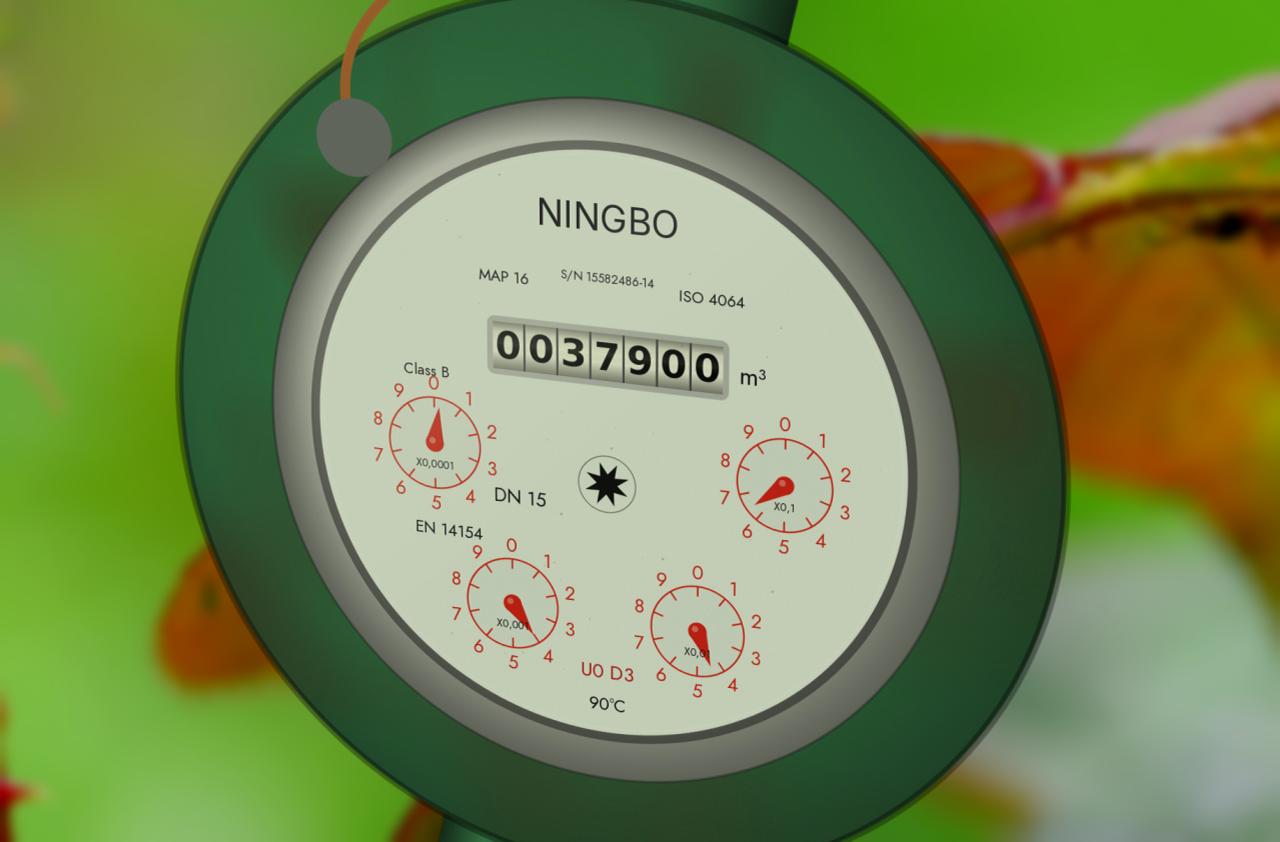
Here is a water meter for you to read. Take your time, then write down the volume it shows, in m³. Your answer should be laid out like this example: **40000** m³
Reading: **37900.6440** m³
